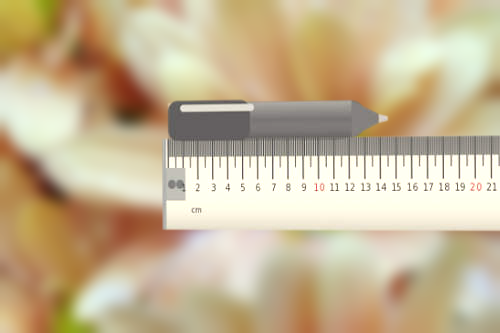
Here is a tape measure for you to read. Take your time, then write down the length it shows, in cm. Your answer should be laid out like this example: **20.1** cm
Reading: **14.5** cm
